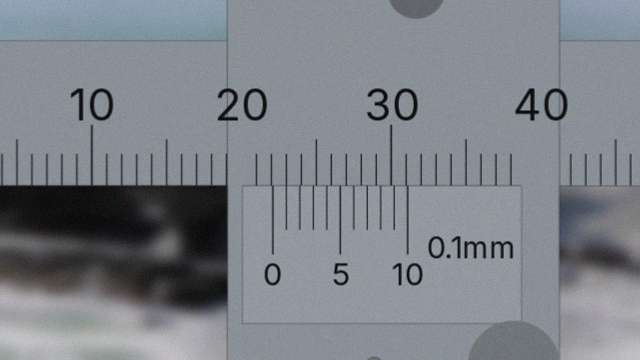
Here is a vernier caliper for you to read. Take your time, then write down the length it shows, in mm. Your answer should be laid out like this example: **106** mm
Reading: **22.1** mm
